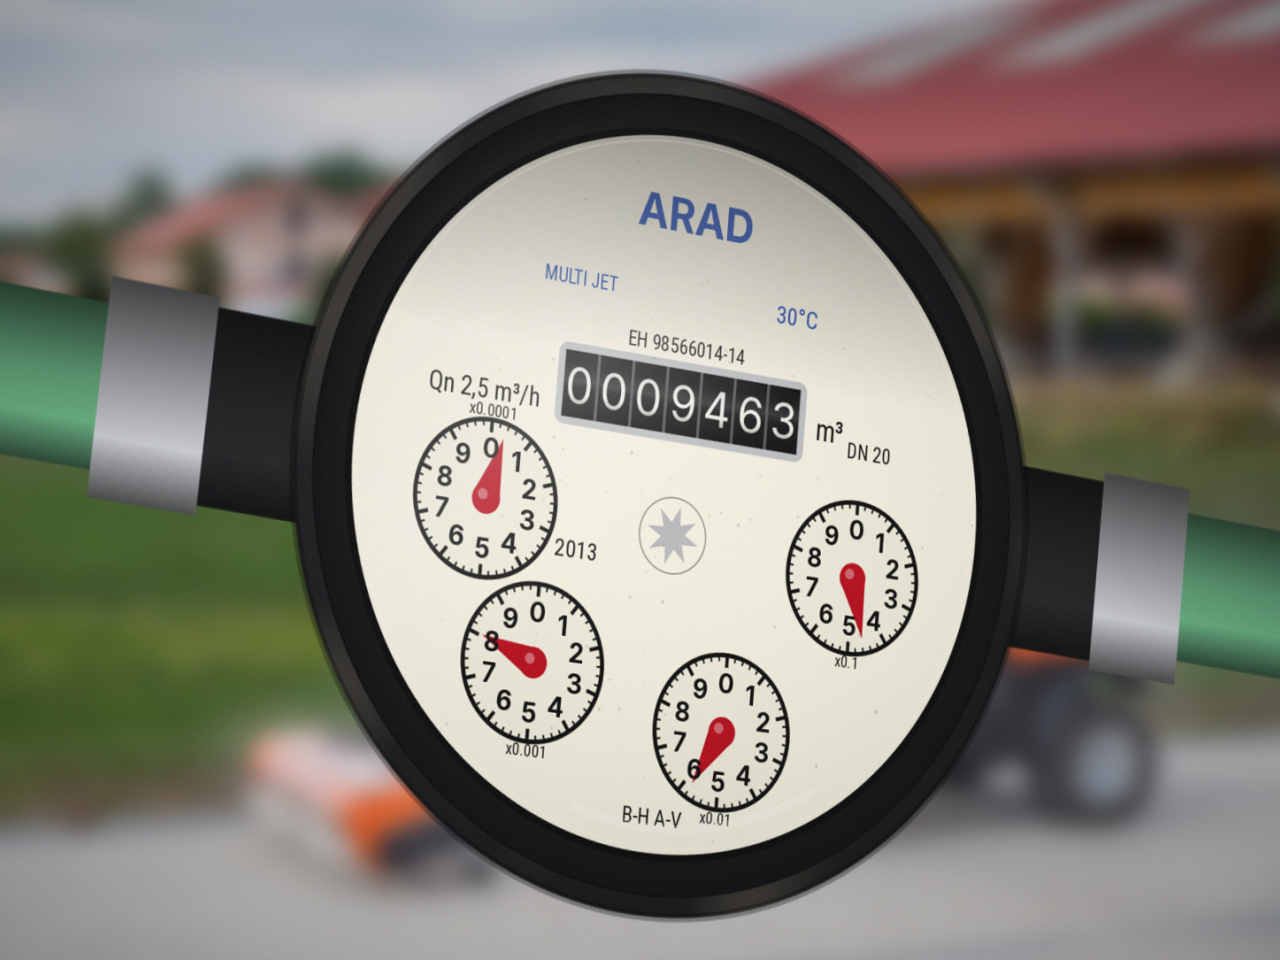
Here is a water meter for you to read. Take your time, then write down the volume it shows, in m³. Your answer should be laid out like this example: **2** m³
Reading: **9463.4580** m³
